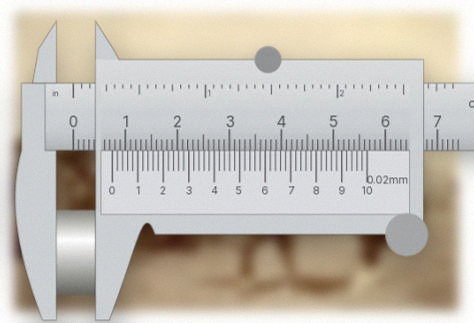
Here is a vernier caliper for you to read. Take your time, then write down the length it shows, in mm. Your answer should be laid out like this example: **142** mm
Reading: **7.5** mm
